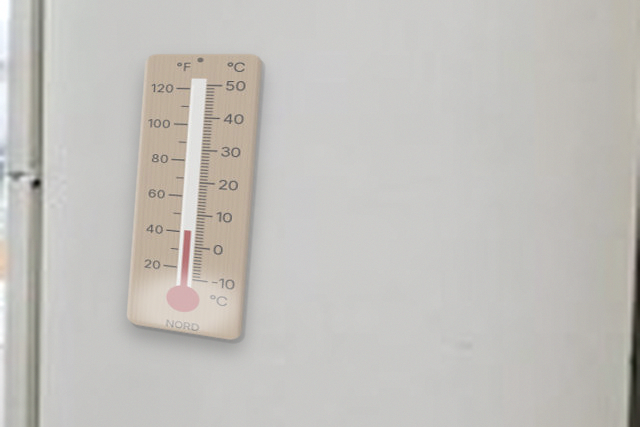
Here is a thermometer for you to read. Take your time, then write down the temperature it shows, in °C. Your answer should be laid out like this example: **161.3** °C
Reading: **5** °C
